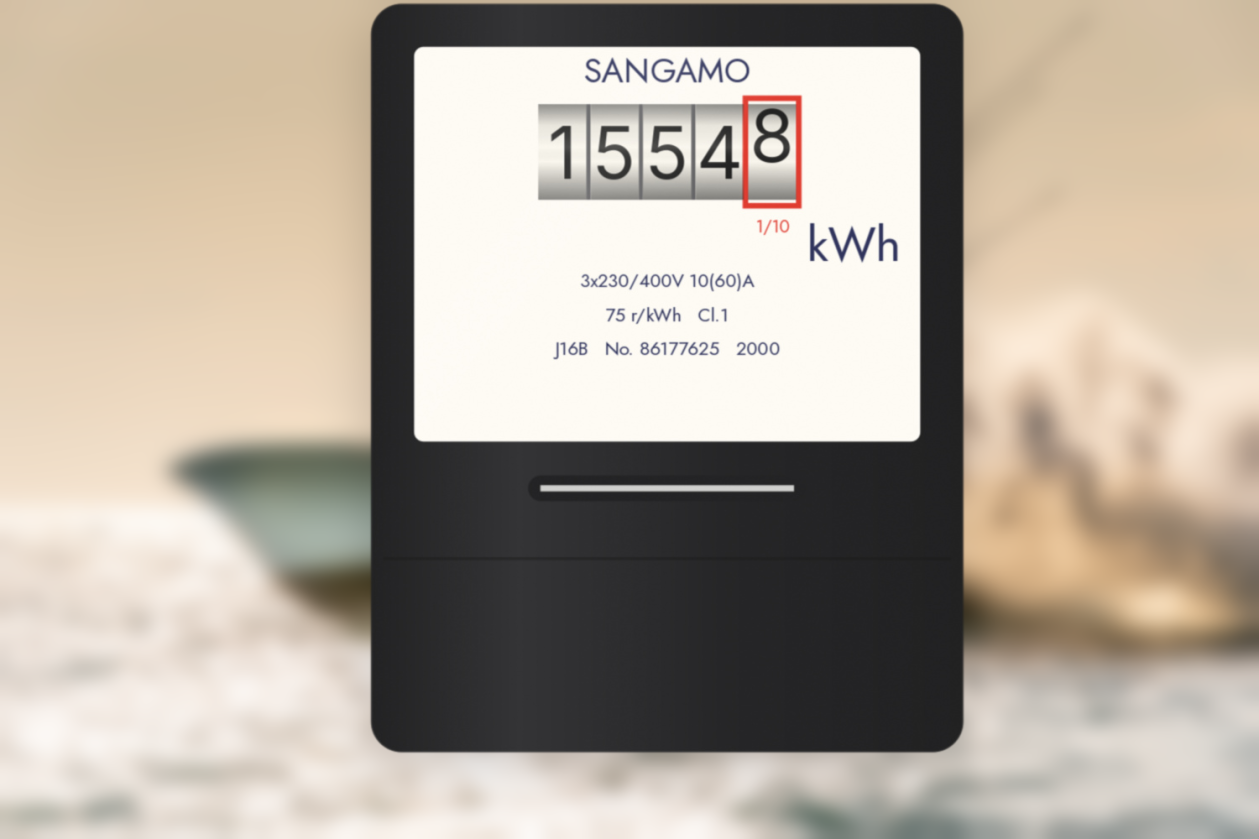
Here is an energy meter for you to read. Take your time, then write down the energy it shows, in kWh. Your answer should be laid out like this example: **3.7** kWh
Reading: **1554.8** kWh
